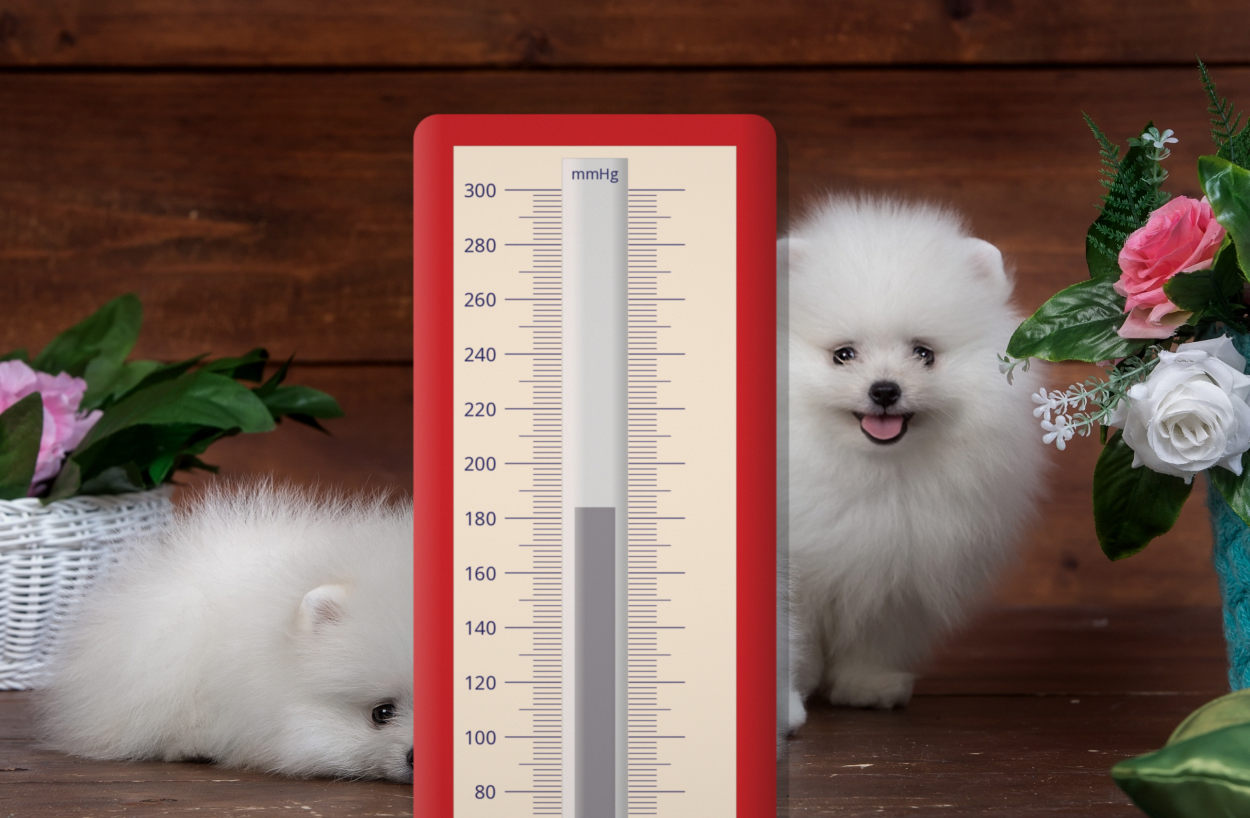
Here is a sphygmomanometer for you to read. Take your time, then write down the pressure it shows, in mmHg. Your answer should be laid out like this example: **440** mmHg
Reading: **184** mmHg
